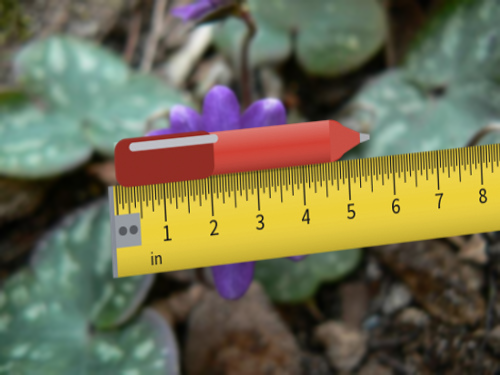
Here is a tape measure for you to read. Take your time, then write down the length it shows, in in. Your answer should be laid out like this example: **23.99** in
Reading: **5.5** in
